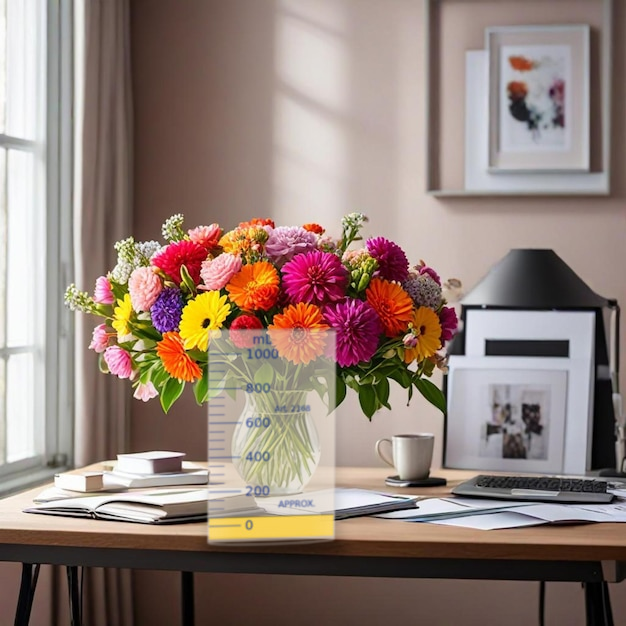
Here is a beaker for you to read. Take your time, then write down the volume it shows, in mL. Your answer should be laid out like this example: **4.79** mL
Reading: **50** mL
